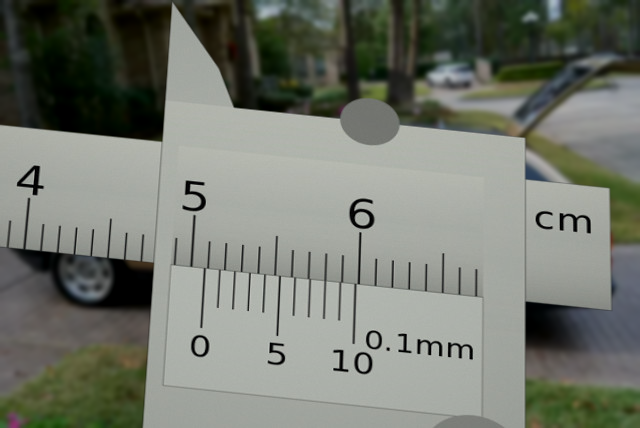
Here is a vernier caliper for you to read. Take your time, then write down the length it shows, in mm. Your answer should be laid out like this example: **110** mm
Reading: **50.8** mm
